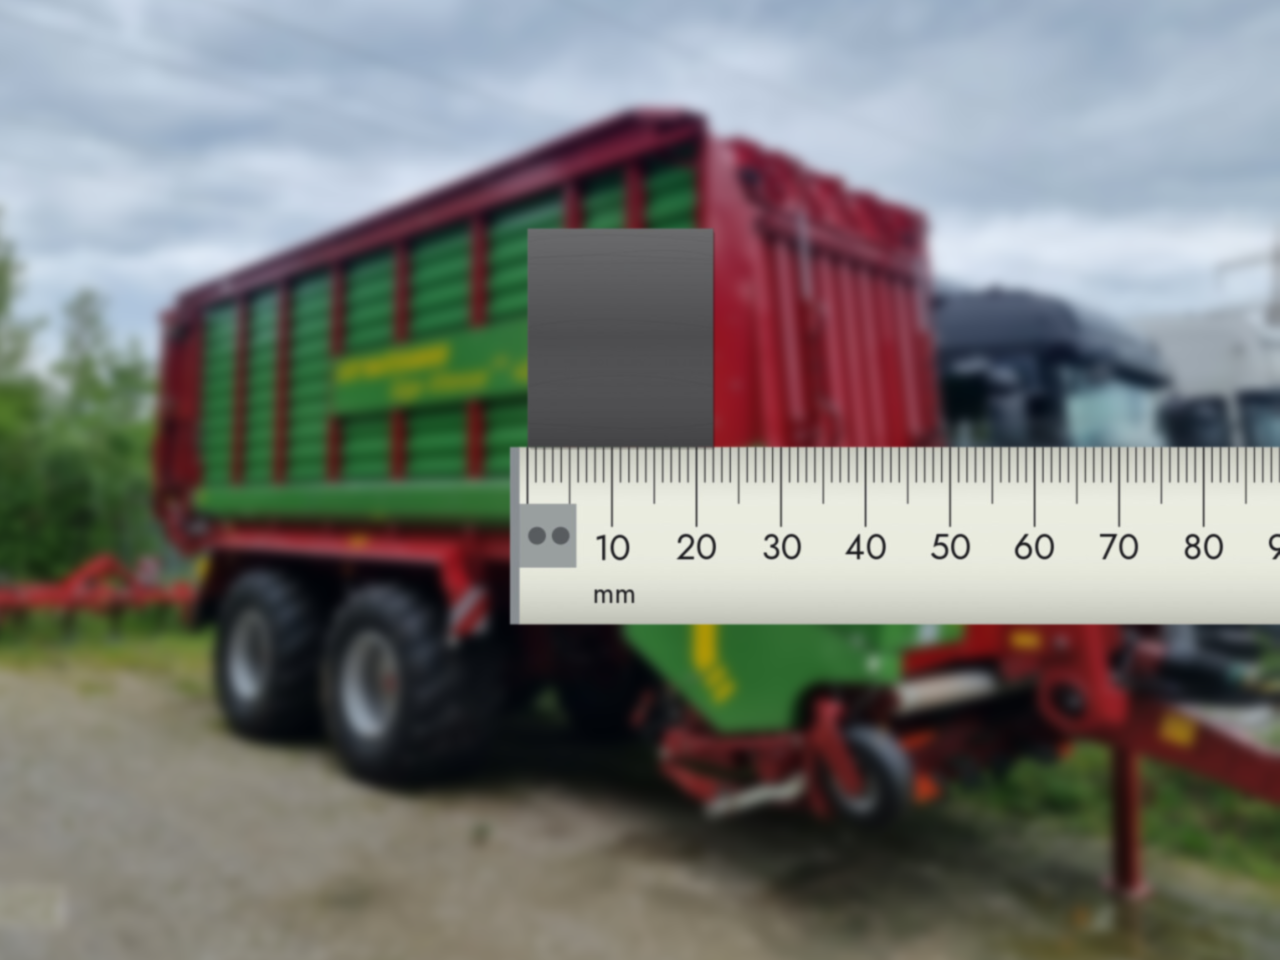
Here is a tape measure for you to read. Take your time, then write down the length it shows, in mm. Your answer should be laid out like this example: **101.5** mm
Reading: **22** mm
